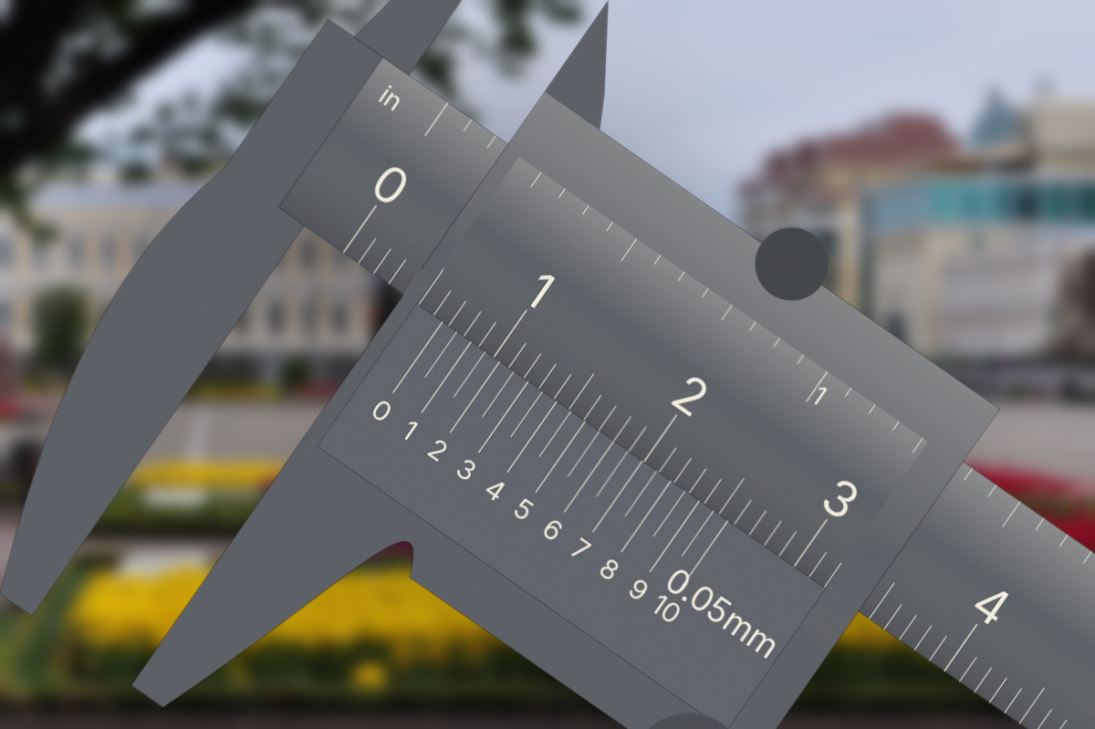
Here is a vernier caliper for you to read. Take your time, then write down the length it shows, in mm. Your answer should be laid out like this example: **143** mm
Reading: **6.6** mm
